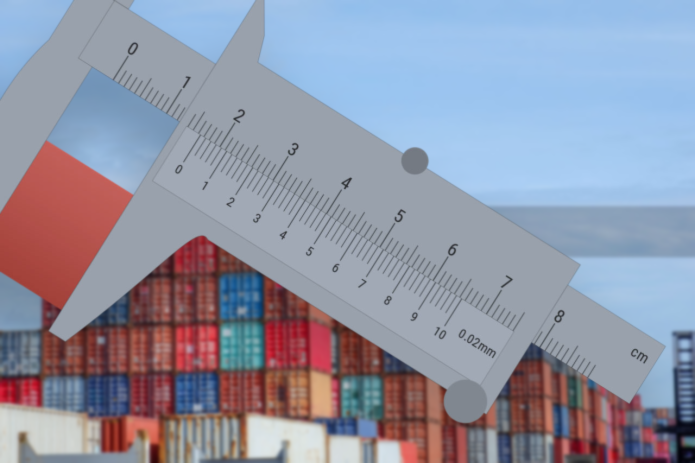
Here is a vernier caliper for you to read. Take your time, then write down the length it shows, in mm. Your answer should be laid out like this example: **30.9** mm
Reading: **16.4** mm
